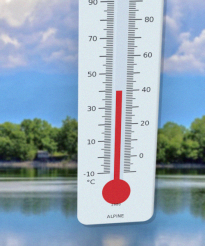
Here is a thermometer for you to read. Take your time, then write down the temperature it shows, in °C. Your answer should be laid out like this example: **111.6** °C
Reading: **40** °C
